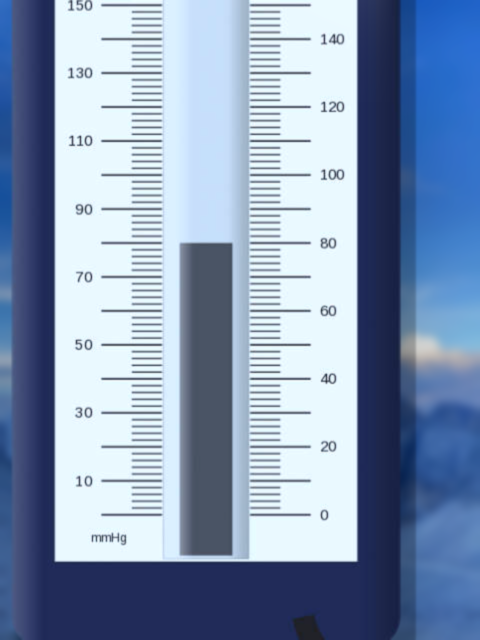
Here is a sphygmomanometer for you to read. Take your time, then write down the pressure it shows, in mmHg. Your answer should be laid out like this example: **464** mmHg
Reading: **80** mmHg
